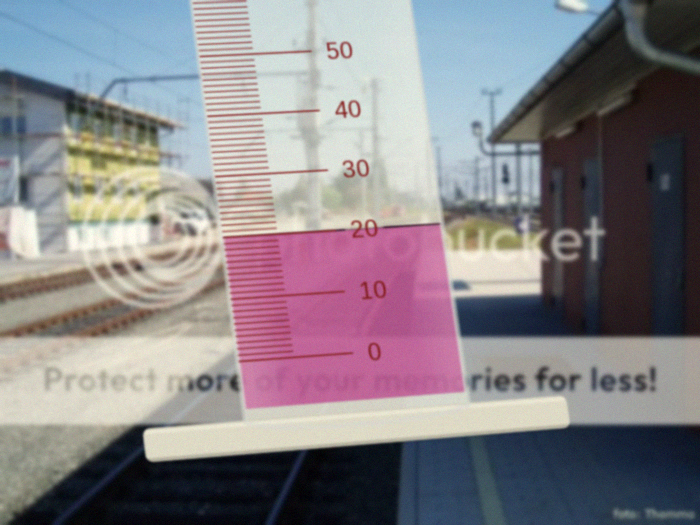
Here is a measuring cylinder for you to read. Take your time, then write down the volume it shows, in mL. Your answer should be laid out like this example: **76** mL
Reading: **20** mL
